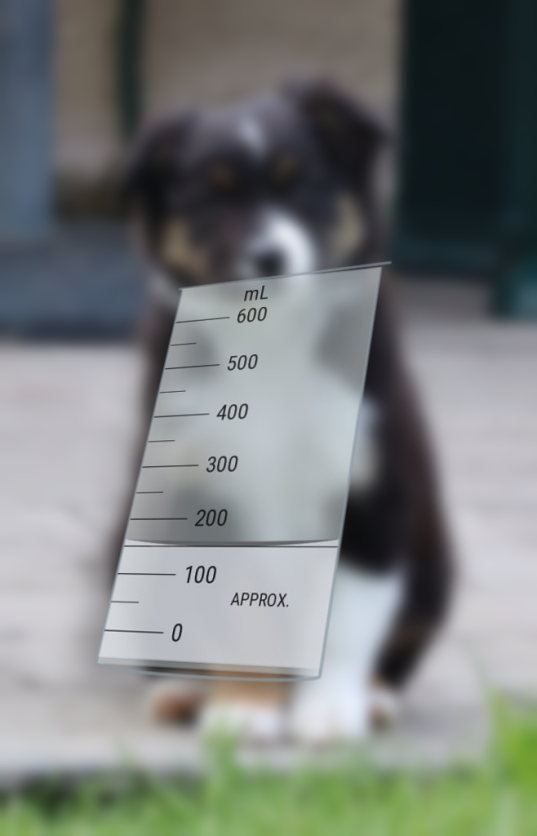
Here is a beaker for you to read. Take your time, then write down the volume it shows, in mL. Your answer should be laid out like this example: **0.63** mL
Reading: **150** mL
